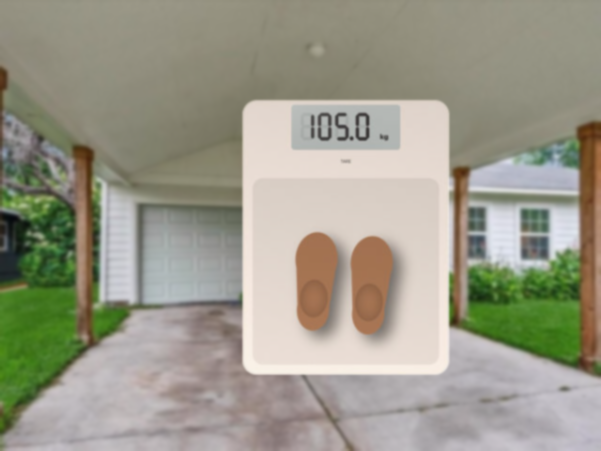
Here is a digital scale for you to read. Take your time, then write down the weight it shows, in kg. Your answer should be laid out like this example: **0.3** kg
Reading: **105.0** kg
